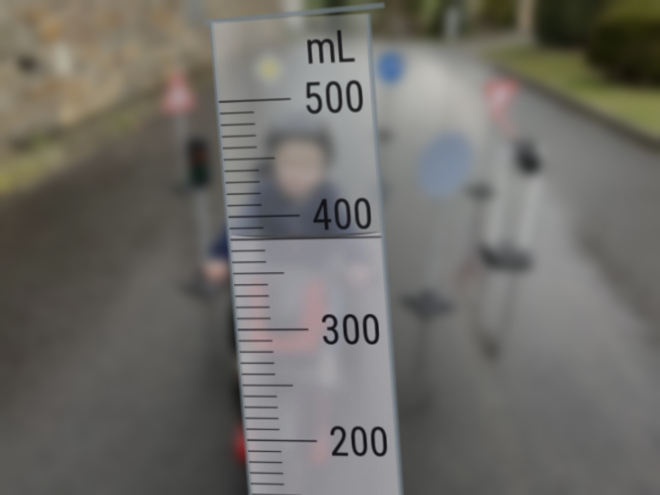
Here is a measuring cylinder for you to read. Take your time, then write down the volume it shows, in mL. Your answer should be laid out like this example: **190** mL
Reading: **380** mL
